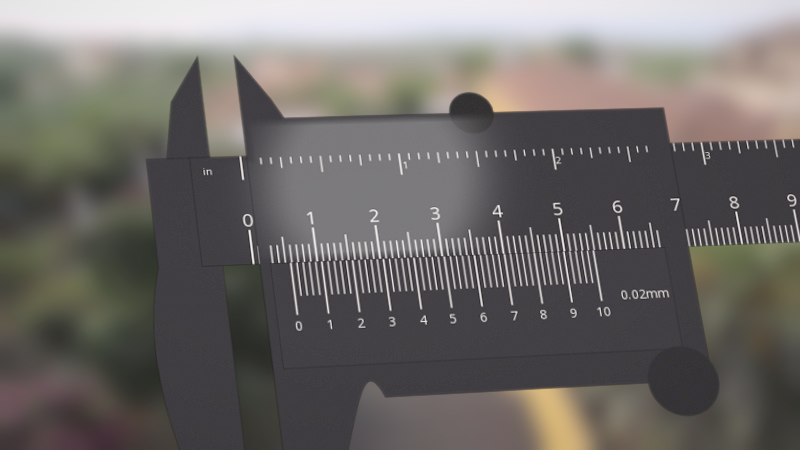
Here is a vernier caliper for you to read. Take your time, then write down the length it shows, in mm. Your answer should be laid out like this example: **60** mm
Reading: **5.8** mm
